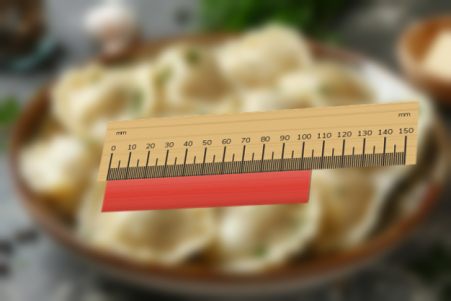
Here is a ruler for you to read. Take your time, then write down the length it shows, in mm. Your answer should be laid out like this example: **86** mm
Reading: **105** mm
